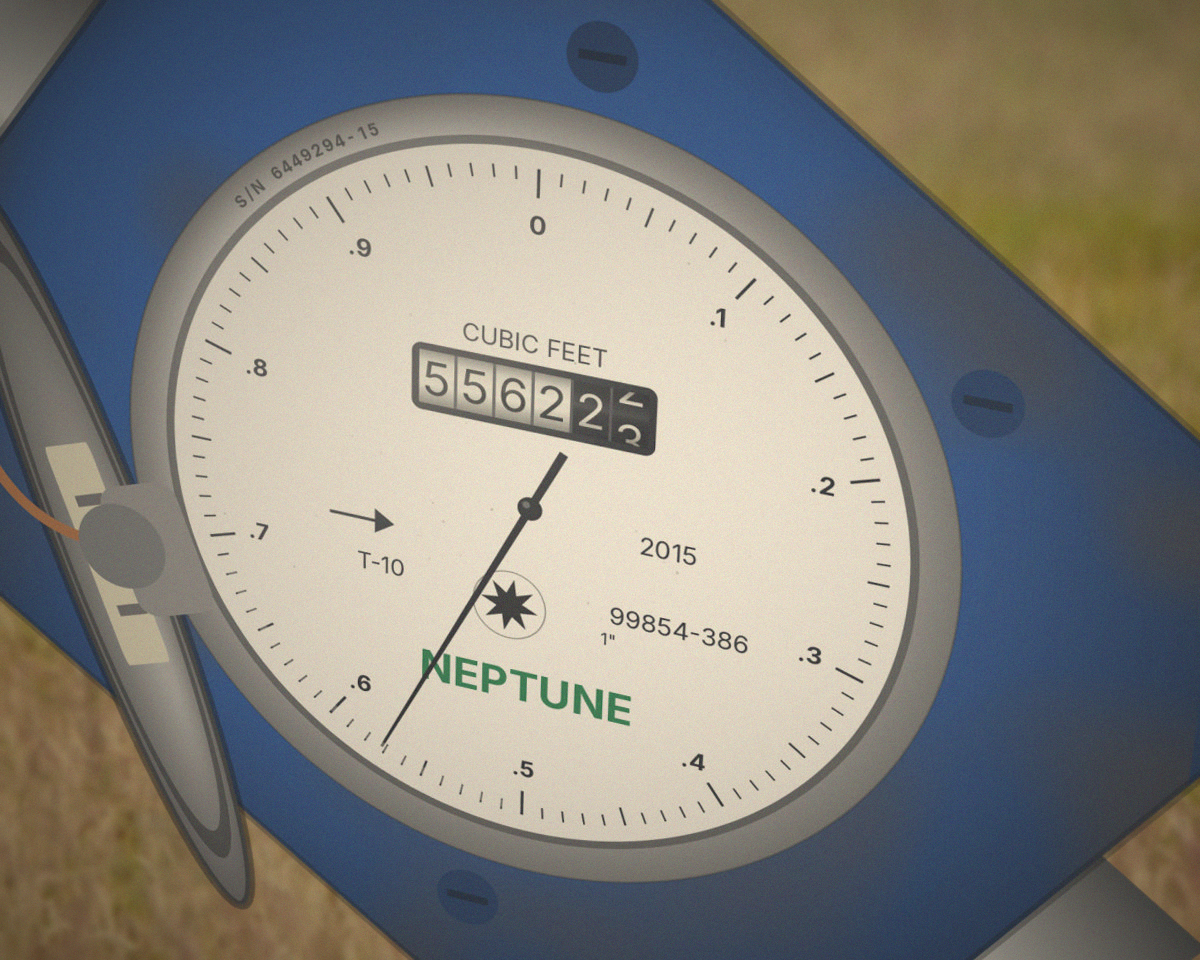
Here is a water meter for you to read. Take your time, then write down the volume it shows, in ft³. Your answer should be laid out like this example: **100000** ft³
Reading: **556222.57** ft³
